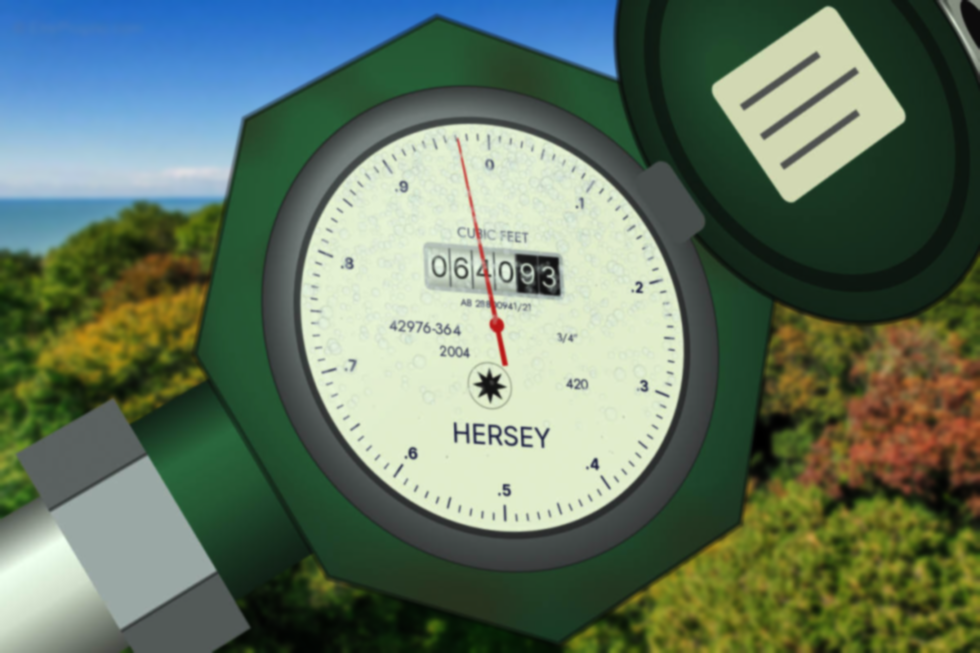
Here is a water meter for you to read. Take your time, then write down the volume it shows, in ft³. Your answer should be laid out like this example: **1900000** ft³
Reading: **64092.97** ft³
